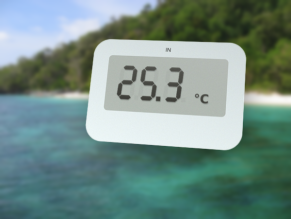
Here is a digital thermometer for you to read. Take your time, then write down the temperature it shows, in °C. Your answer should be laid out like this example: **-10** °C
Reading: **25.3** °C
